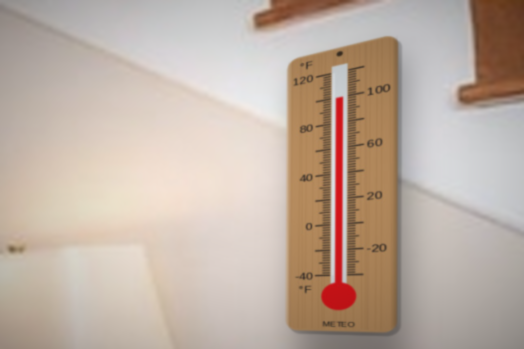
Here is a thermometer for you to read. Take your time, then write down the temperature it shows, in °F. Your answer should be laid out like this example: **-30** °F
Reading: **100** °F
